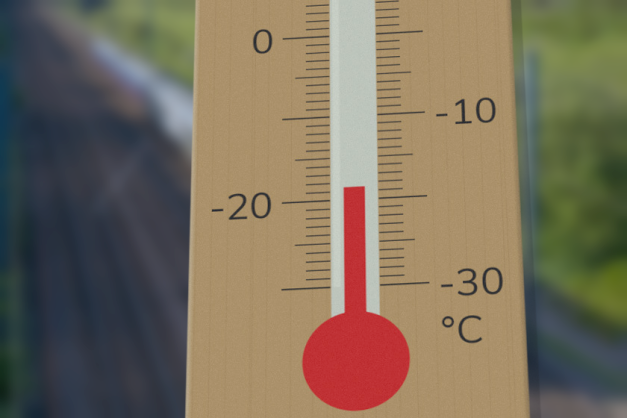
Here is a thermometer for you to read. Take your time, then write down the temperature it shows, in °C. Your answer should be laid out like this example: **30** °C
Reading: **-18.5** °C
